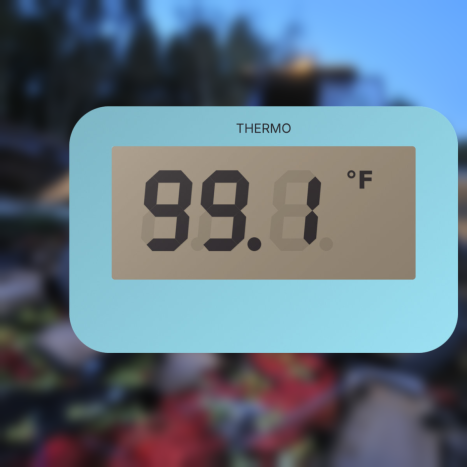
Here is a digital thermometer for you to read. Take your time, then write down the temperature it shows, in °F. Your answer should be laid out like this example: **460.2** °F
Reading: **99.1** °F
